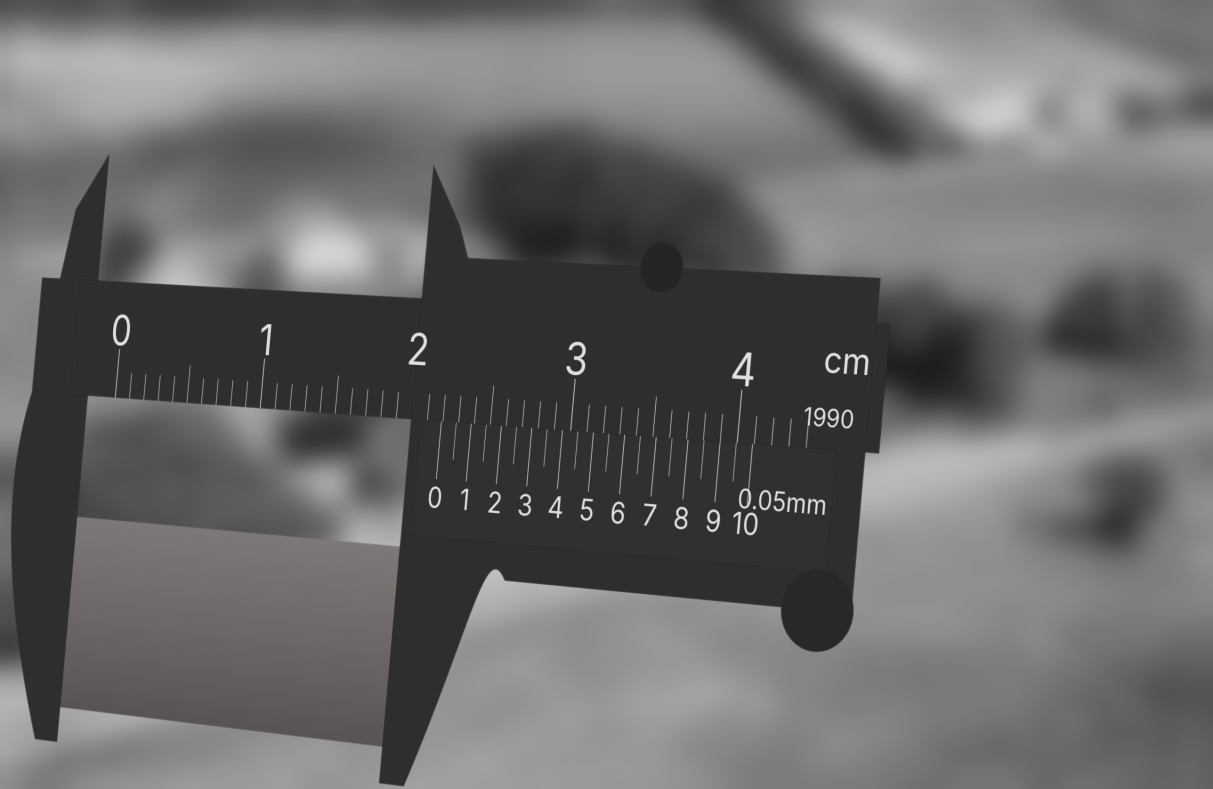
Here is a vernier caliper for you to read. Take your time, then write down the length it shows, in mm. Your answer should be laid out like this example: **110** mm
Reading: **21.9** mm
